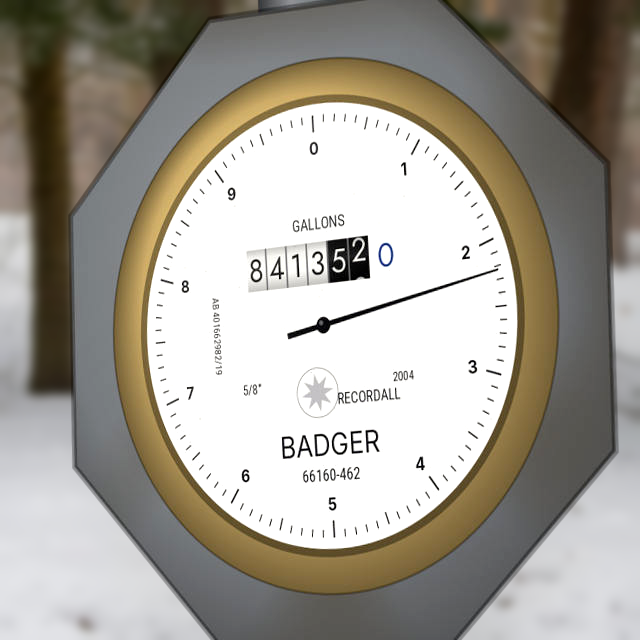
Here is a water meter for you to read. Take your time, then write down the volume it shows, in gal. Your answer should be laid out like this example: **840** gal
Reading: **8413522.2** gal
